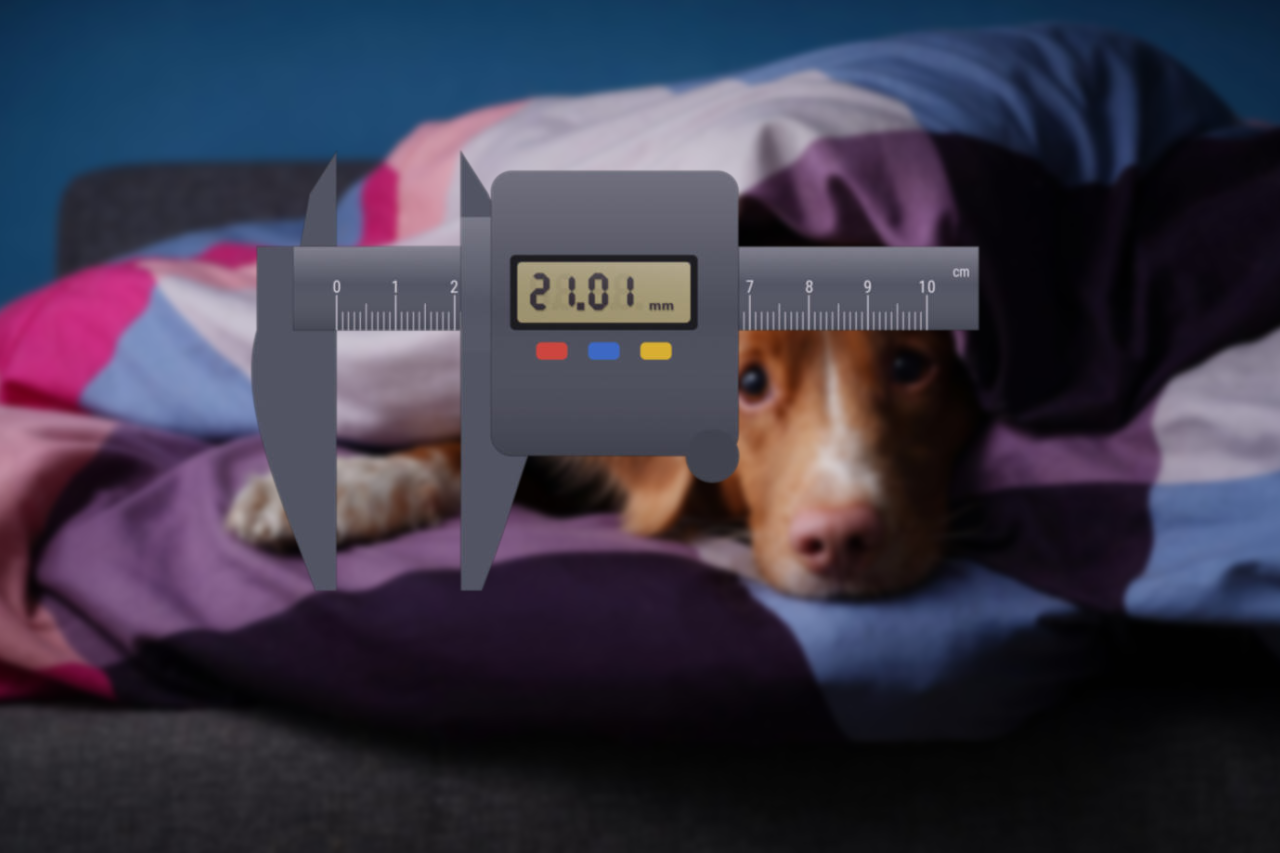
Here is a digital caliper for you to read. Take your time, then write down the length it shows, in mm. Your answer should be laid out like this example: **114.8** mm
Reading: **21.01** mm
